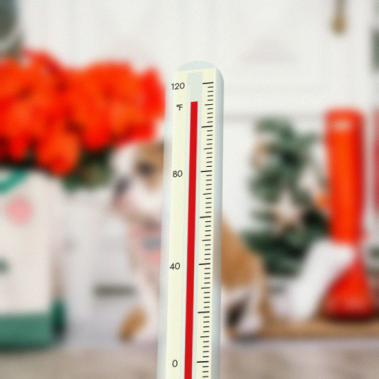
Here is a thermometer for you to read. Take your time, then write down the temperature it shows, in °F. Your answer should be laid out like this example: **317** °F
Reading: **112** °F
